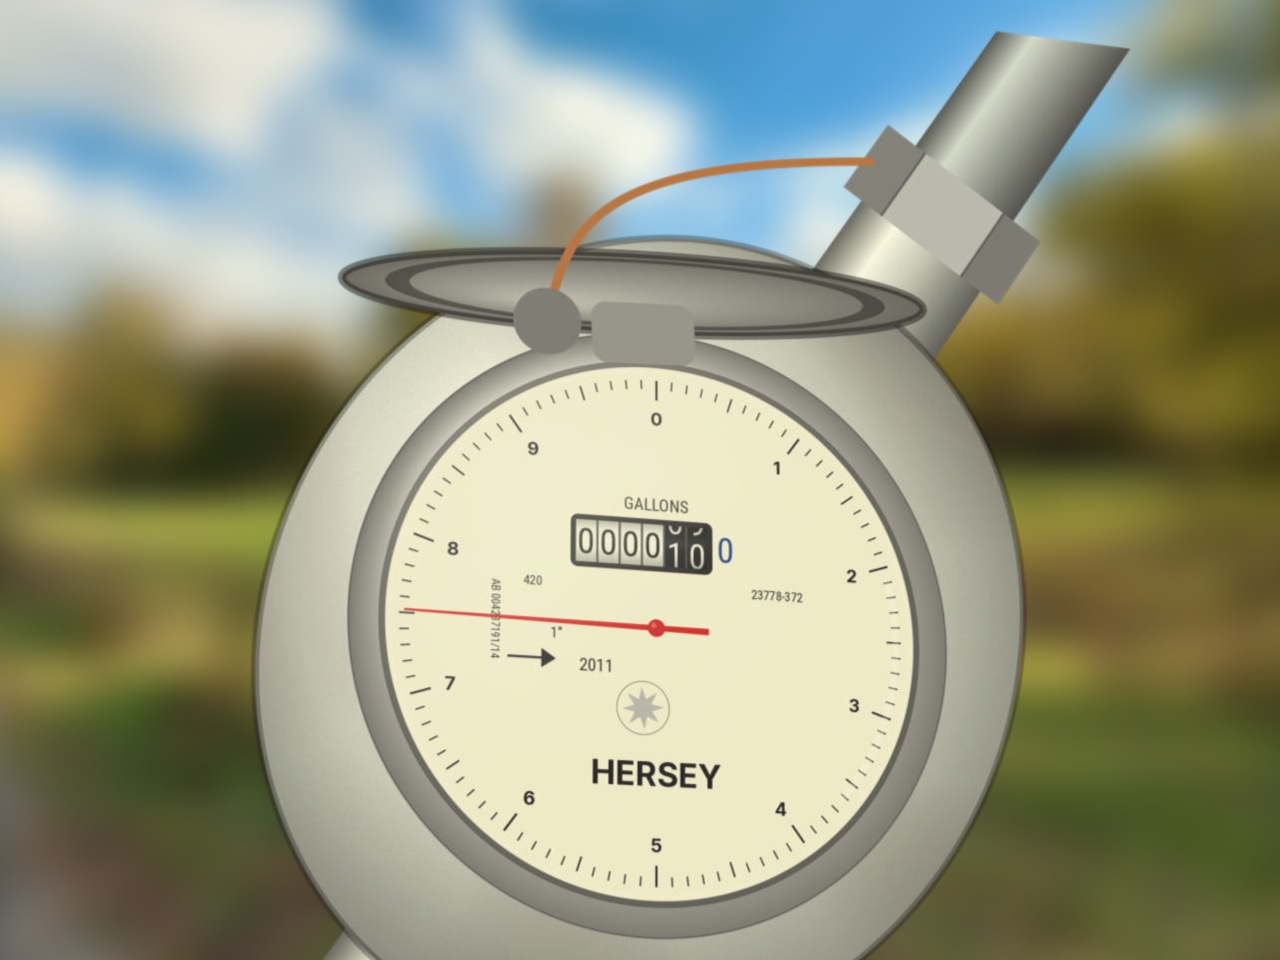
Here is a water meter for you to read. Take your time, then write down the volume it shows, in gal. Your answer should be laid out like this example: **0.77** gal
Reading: **97.5** gal
